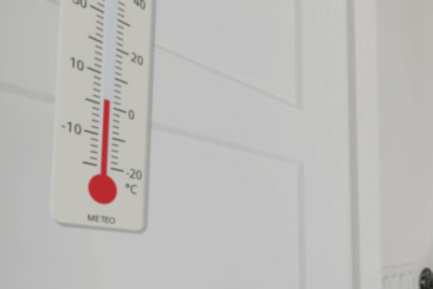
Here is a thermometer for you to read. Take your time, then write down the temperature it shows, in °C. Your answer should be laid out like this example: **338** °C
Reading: **2** °C
